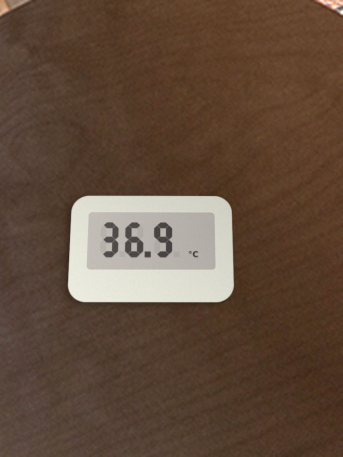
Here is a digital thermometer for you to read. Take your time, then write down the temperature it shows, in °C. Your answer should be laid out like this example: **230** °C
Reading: **36.9** °C
